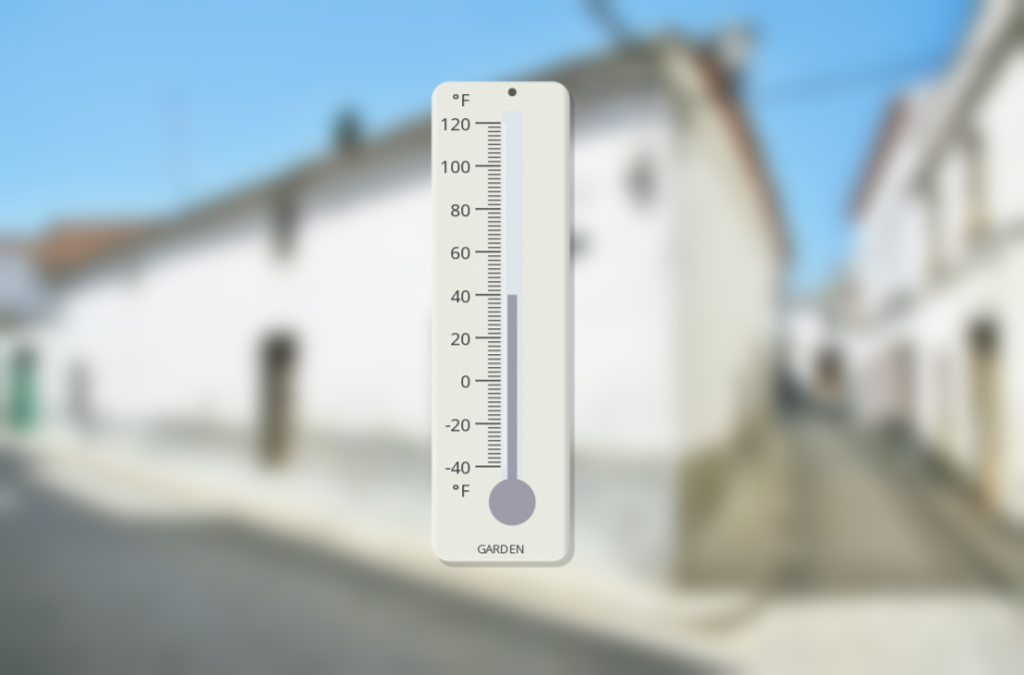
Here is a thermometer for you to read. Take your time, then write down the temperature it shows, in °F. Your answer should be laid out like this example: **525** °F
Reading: **40** °F
